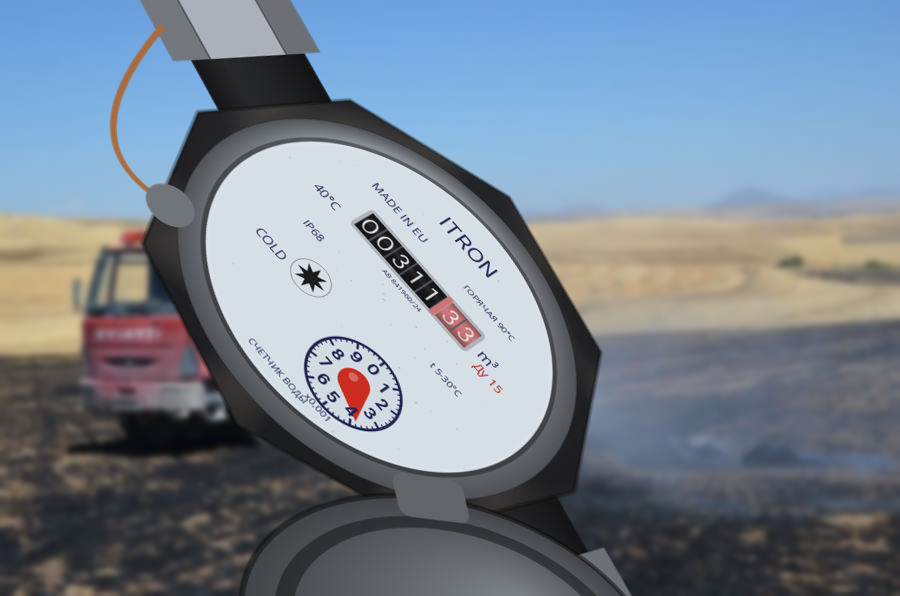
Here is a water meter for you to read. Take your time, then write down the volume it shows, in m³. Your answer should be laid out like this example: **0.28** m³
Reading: **311.333** m³
